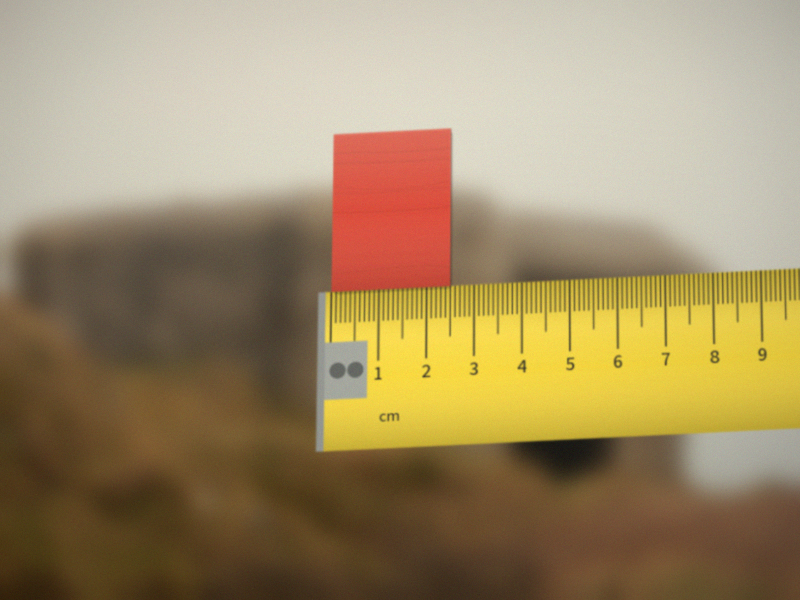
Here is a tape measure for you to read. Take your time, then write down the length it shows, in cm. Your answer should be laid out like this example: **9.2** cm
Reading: **2.5** cm
